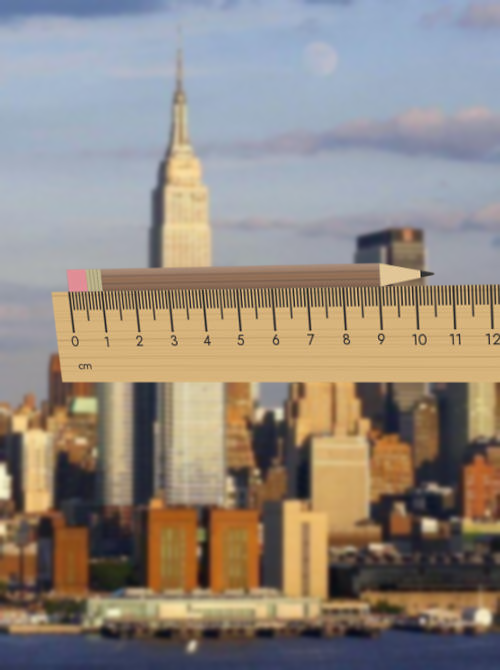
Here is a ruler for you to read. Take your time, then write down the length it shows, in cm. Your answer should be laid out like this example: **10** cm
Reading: **10.5** cm
